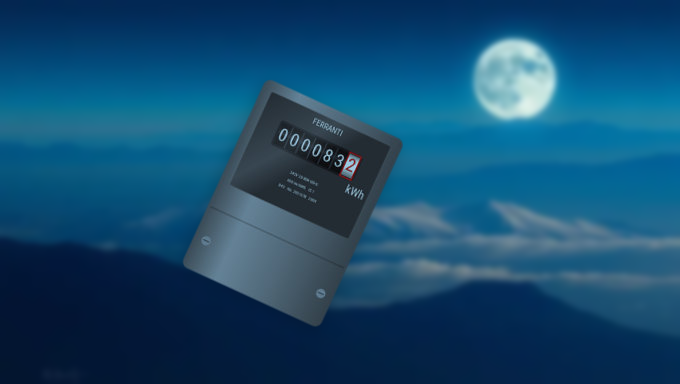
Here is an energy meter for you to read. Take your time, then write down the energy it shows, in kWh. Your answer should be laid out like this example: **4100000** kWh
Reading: **83.2** kWh
